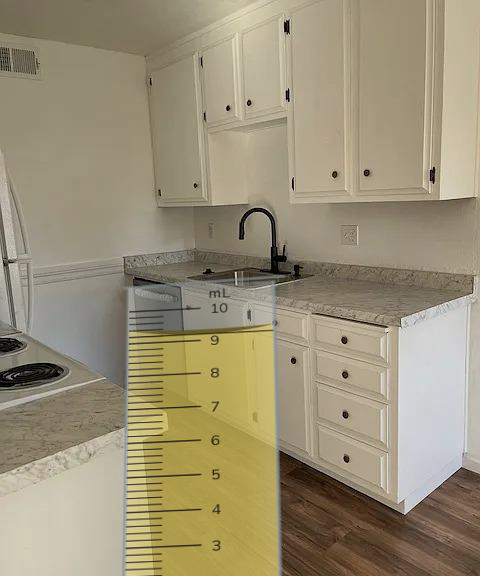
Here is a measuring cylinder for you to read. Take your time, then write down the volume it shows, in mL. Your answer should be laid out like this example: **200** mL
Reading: **9.2** mL
